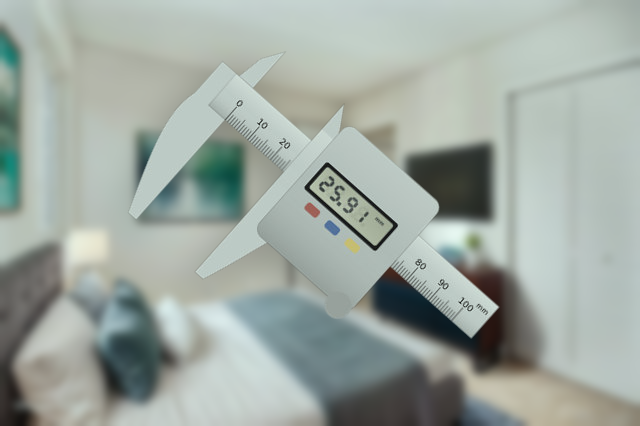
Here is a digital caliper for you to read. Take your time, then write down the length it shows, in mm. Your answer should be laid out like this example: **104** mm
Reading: **25.91** mm
